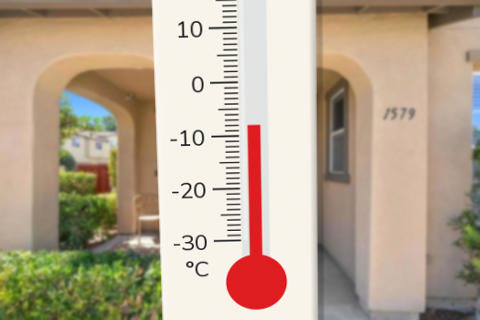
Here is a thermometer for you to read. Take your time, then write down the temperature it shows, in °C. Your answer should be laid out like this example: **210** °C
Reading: **-8** °C
